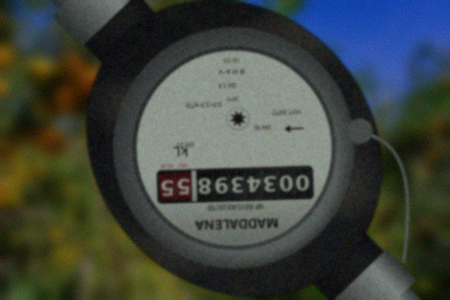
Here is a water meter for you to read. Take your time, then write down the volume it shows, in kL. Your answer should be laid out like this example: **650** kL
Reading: **34398.55** kL
